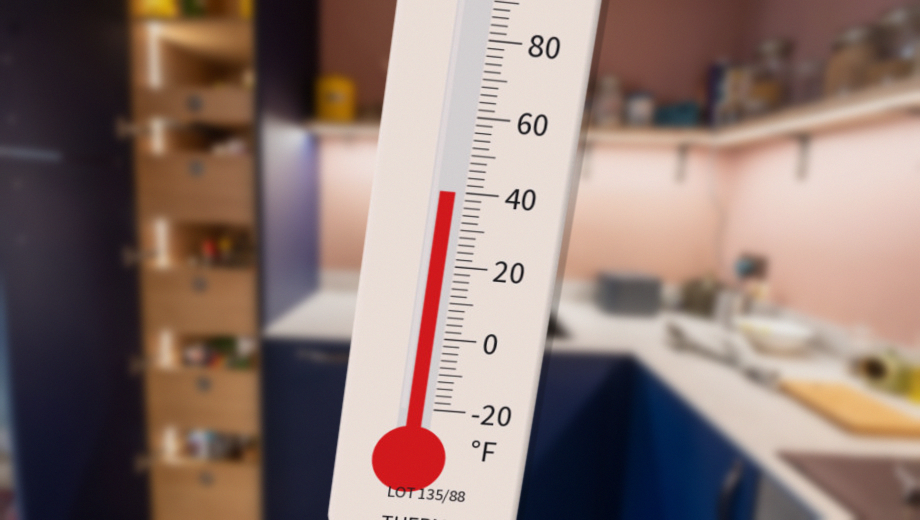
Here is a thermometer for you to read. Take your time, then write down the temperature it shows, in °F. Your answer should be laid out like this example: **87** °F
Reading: **40** °F
